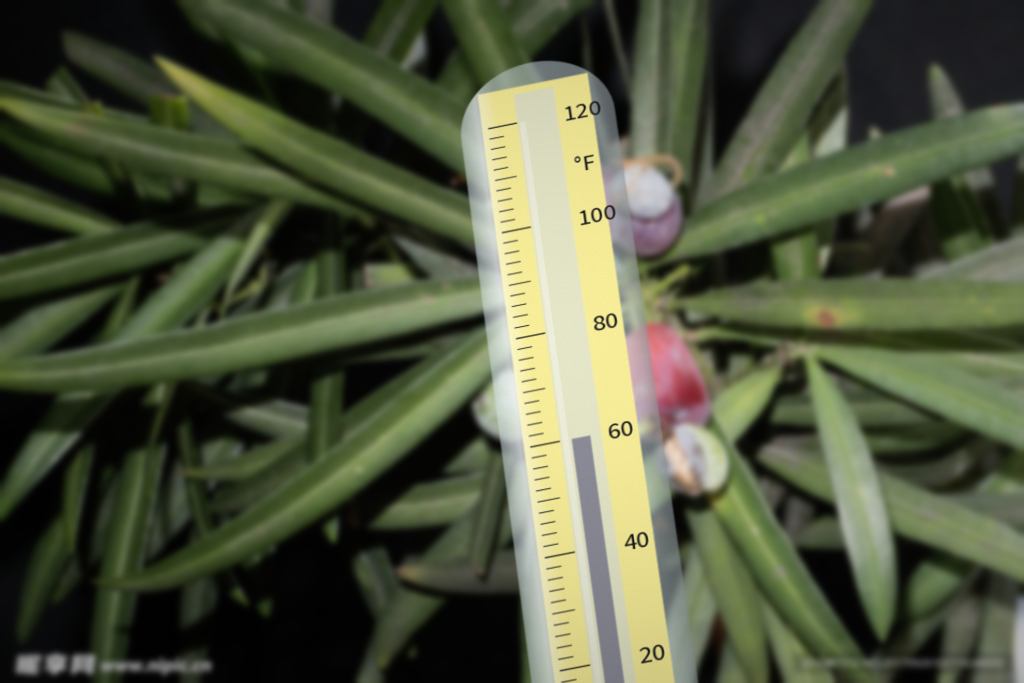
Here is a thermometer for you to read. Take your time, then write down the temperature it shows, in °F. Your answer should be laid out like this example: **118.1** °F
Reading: **60** °F
